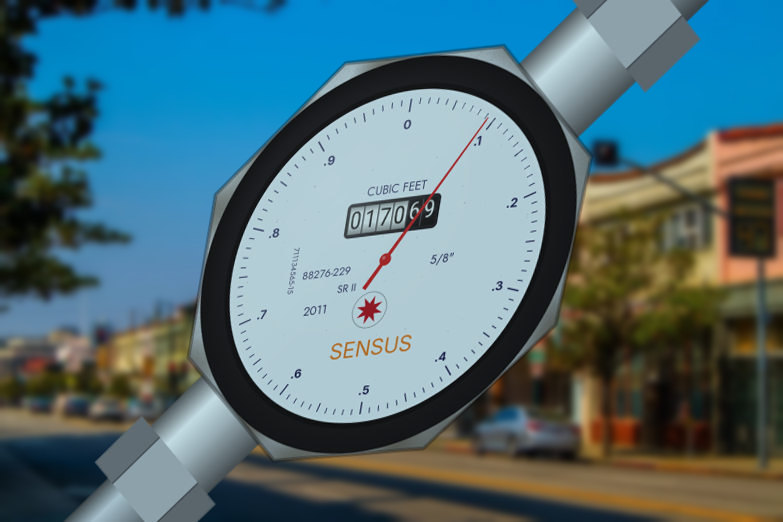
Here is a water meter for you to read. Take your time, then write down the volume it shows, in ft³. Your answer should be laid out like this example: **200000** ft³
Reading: **17069.09** ft³
